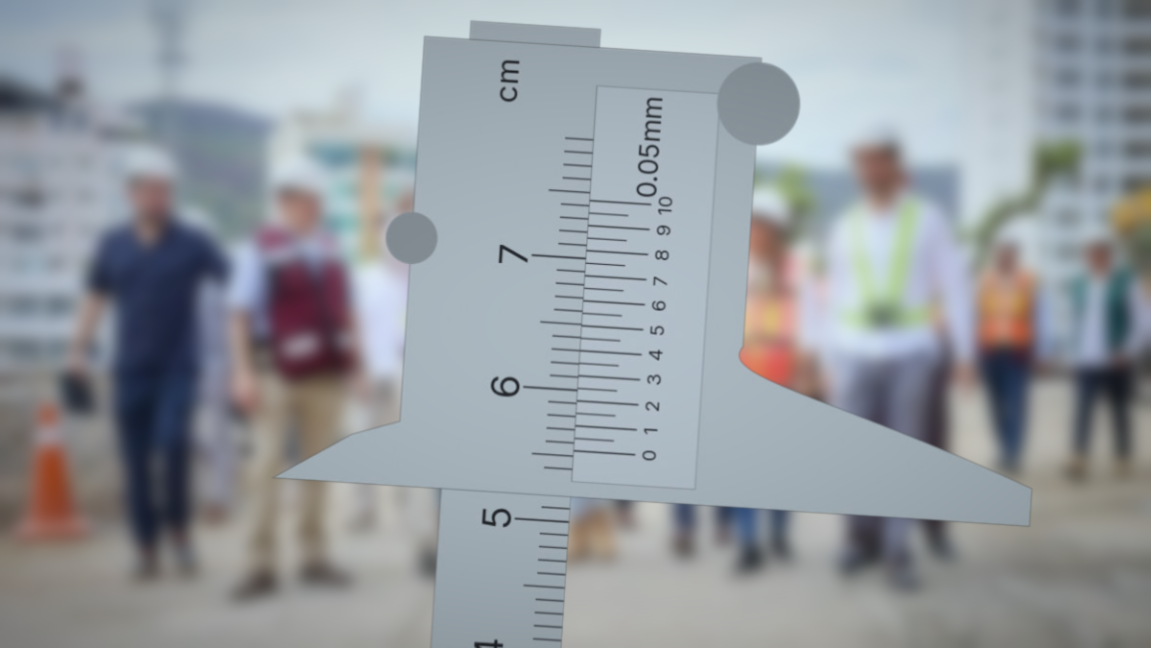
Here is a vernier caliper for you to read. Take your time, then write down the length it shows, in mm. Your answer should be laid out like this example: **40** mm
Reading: **55.4** mm
